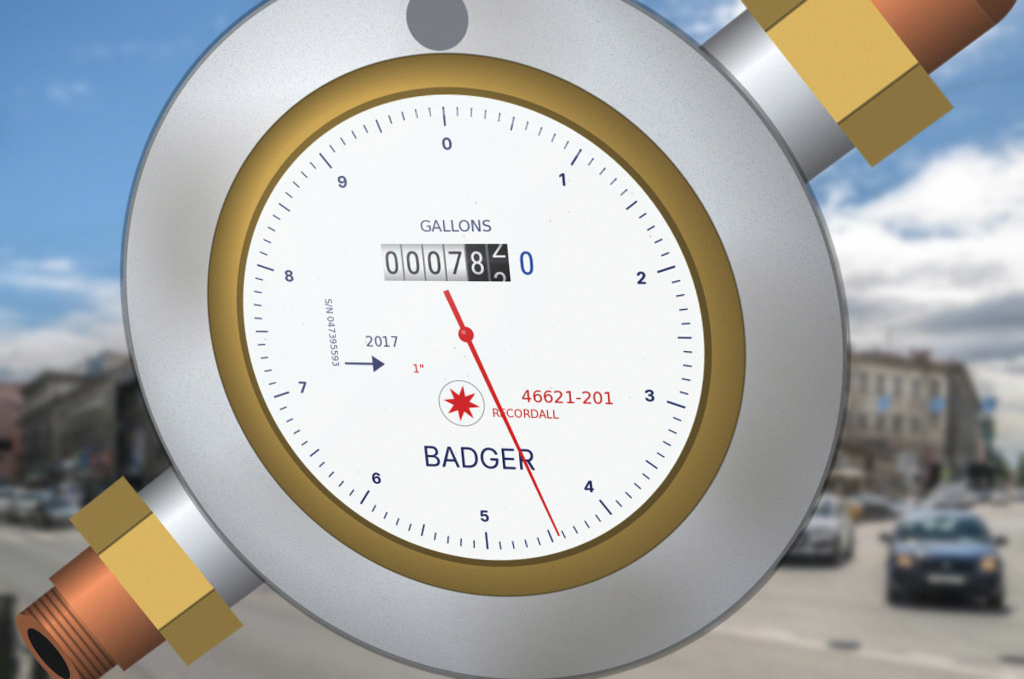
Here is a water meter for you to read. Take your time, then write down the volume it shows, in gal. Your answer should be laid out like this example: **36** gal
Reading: **7824.4** gal
